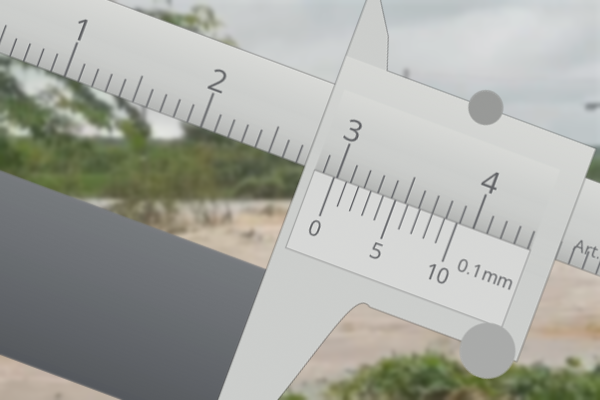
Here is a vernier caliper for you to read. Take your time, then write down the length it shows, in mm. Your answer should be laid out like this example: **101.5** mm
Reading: **29.8** mm
